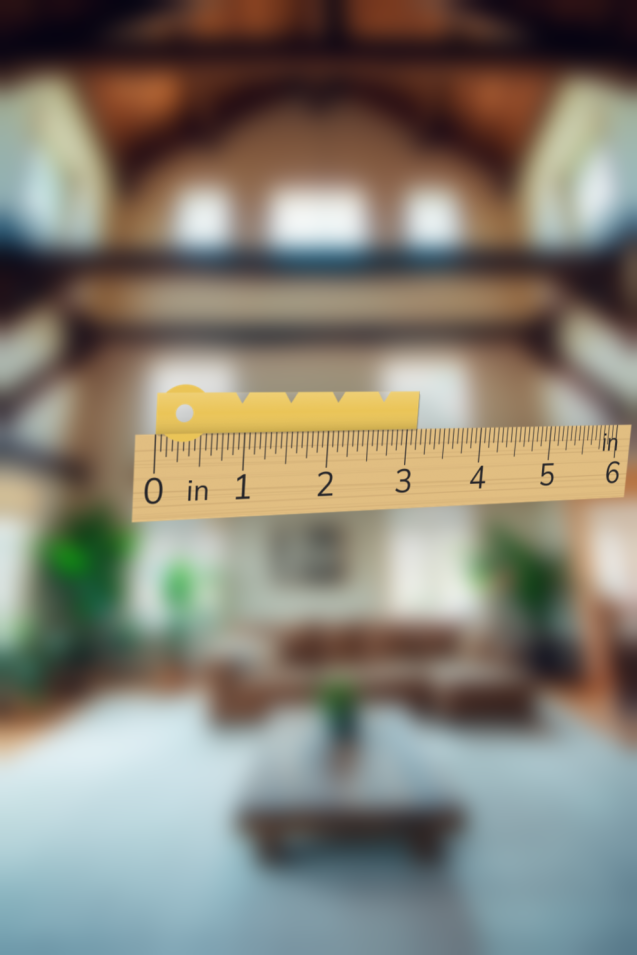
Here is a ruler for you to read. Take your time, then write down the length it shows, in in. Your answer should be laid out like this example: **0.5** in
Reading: **3.125** in
